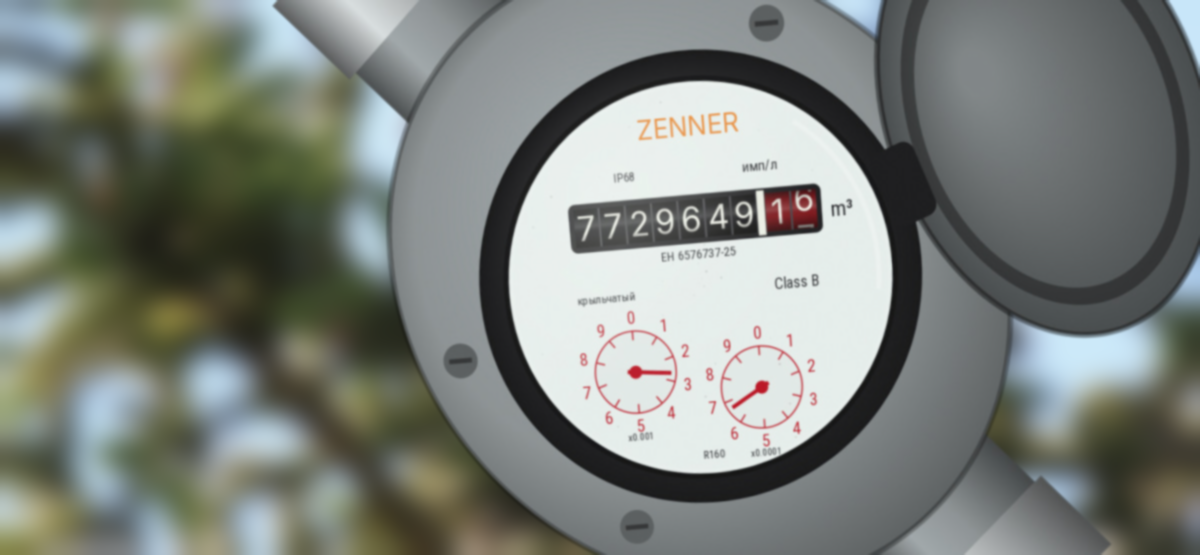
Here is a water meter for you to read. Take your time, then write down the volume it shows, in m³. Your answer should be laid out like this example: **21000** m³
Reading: **7729649.1626** m³
